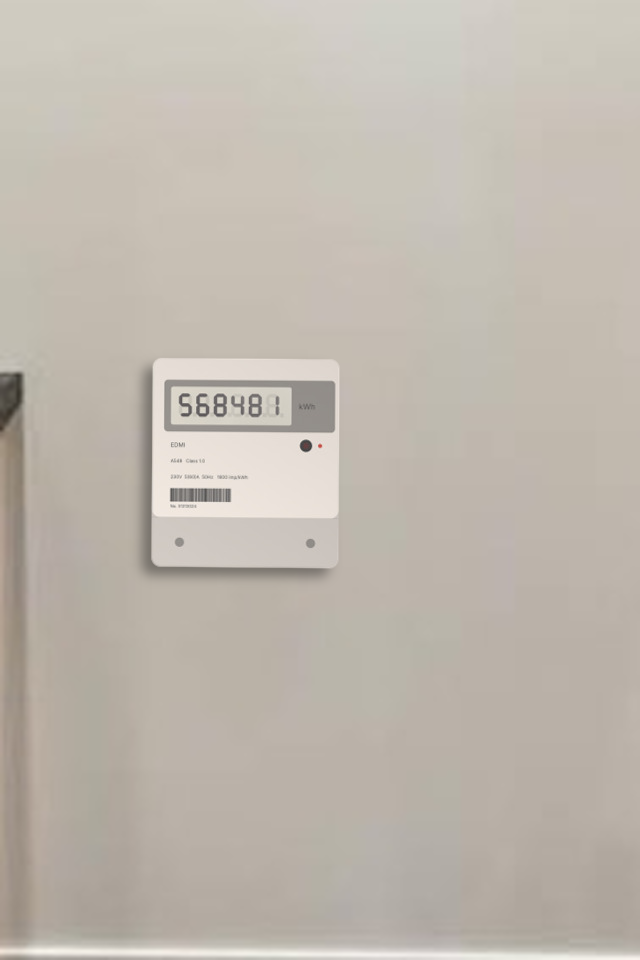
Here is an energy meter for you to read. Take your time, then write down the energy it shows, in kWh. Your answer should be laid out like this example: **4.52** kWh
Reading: **568481** kWh
